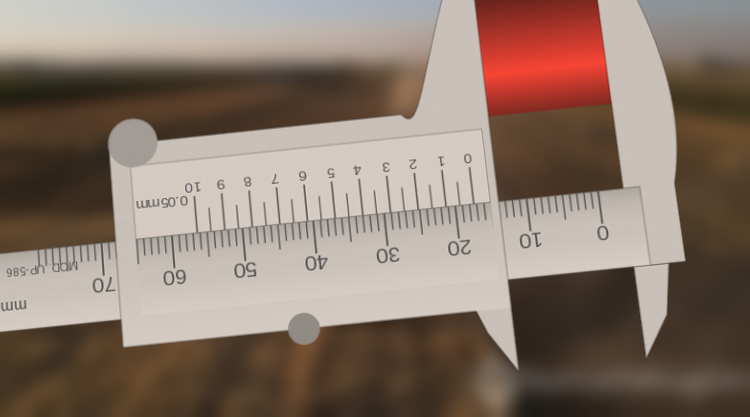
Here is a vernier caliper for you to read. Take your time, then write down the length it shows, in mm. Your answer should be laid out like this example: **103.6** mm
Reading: **17.4** mm
